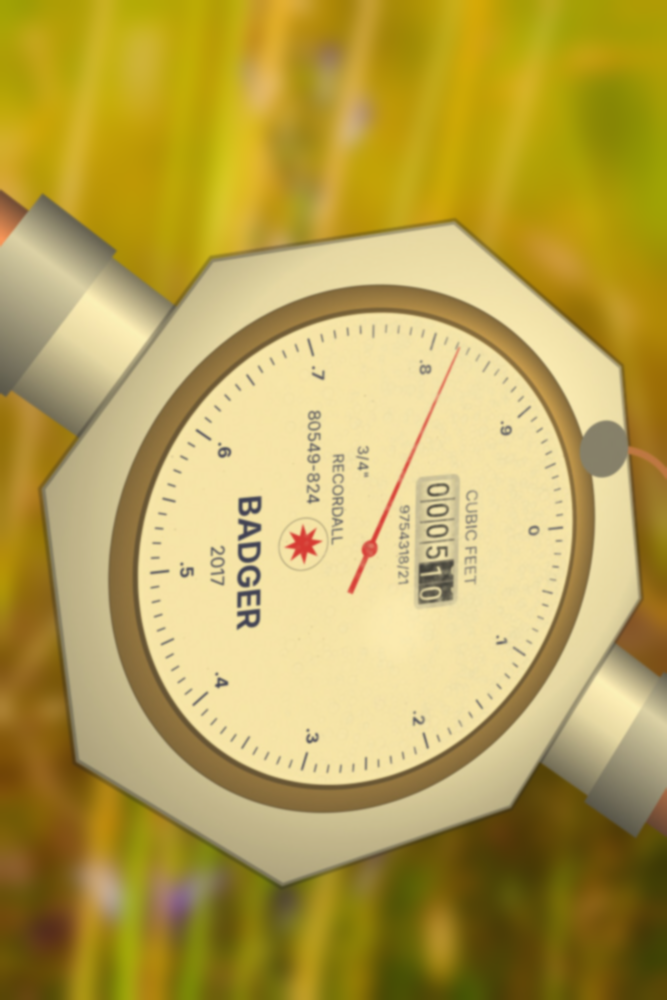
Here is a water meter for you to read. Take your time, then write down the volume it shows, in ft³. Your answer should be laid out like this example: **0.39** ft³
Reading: **509.82** ft³
